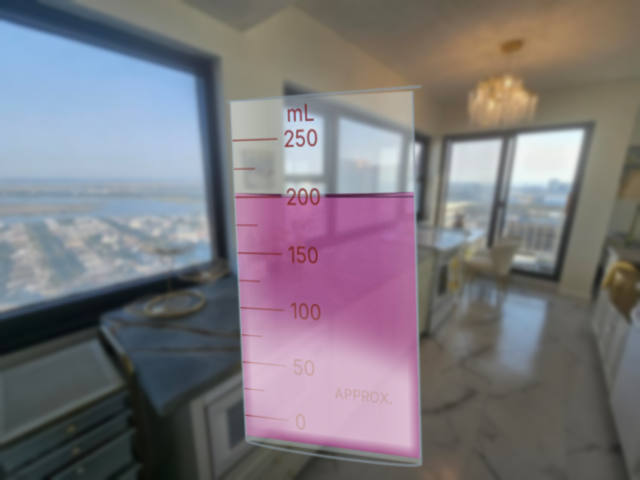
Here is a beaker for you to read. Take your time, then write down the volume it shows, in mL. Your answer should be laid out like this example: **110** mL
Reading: **200** mL
